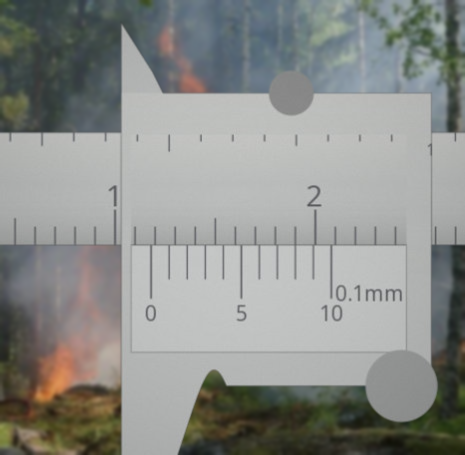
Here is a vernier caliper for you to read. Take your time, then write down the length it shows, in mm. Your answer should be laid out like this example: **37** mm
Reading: **11.8** mm
